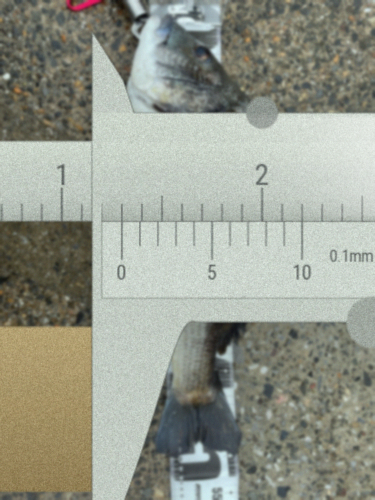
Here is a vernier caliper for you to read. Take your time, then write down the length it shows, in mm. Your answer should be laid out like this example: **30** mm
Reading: **13.0** mm
